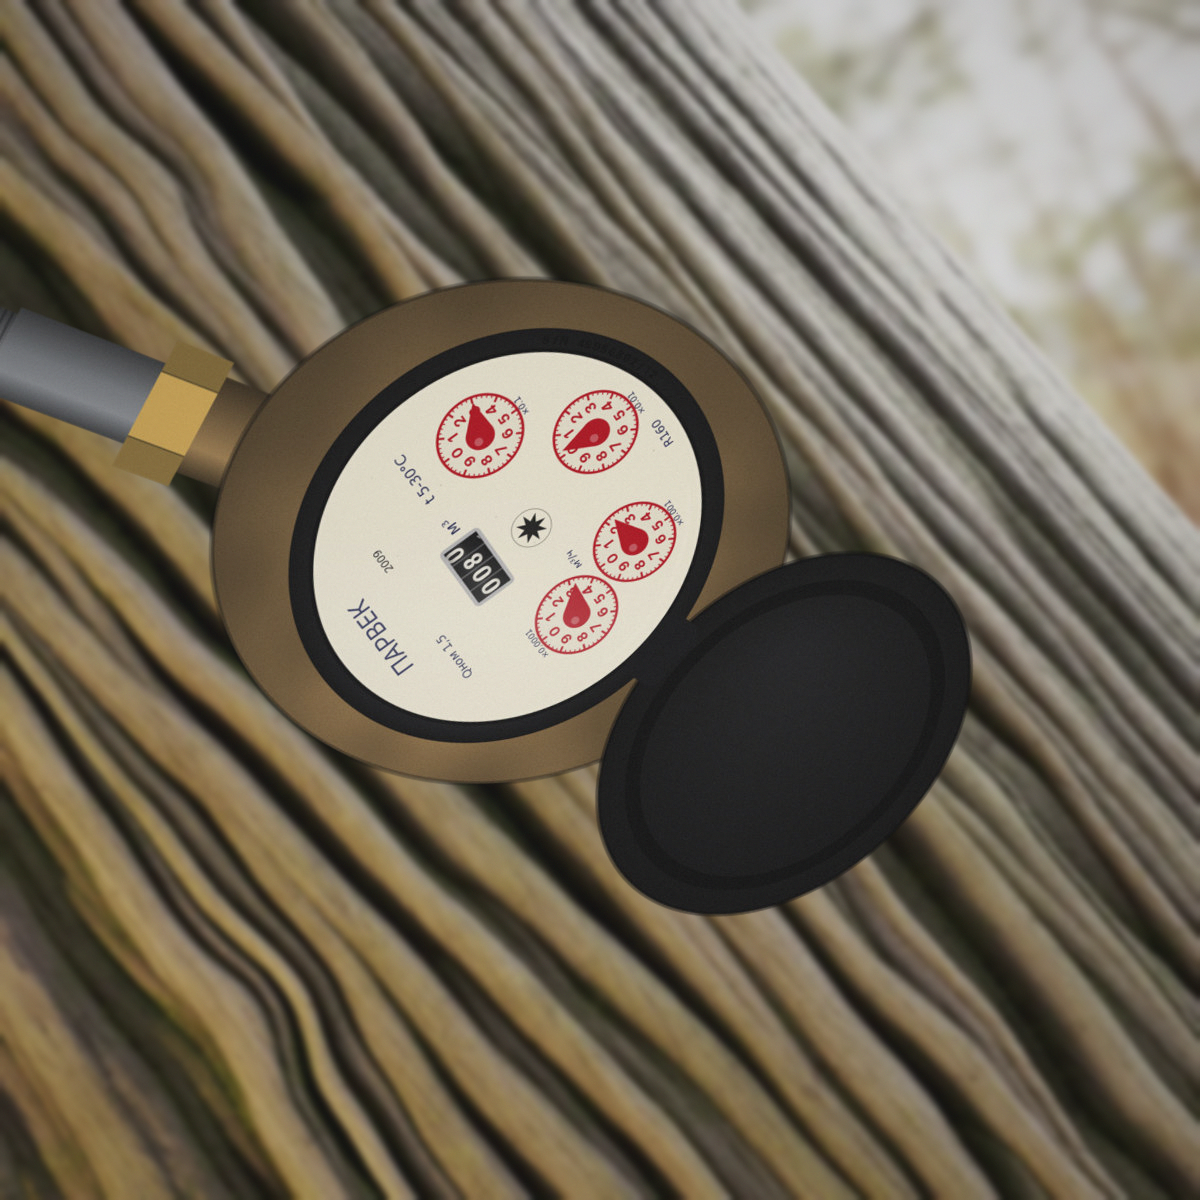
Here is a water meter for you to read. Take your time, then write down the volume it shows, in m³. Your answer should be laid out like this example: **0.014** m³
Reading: **80.3023** m³
